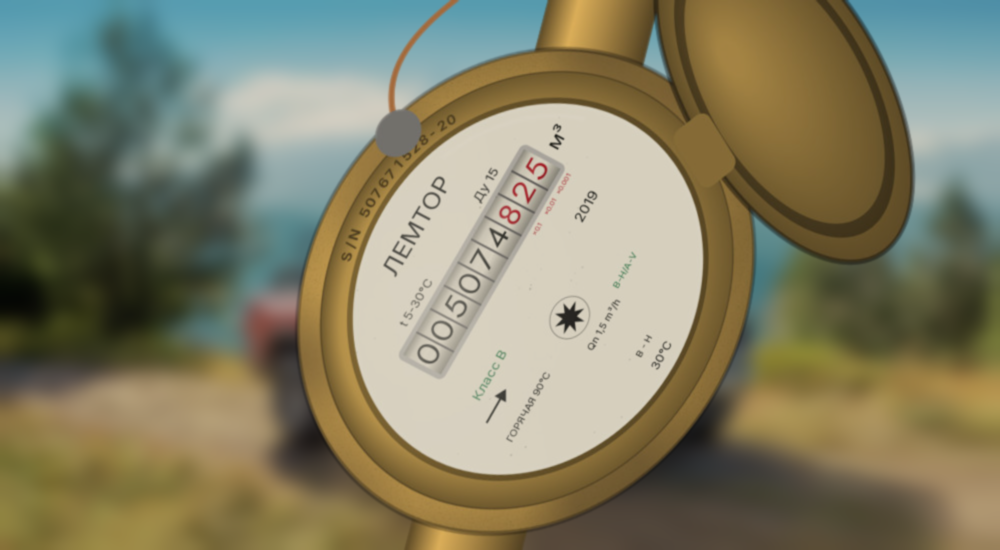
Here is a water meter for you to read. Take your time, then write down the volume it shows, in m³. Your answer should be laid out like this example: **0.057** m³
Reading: **5074.825** m³
